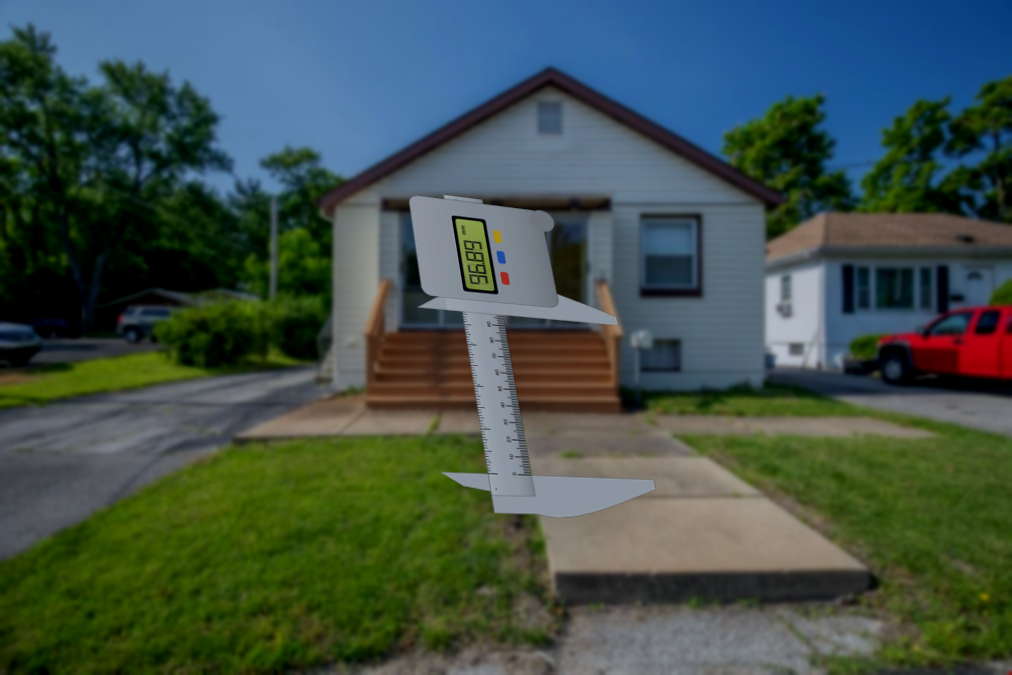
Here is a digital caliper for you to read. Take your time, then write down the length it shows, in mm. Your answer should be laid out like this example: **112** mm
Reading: **96.89** mm
